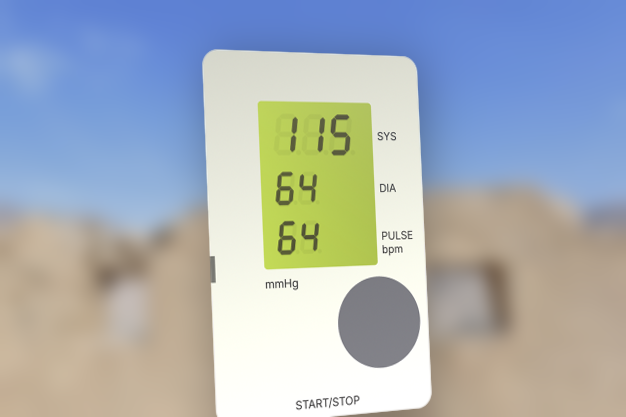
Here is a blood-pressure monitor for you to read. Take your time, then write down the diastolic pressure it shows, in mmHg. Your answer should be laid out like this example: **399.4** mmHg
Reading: **64** mmHg
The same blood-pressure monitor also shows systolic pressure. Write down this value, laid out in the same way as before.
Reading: **115** mmHg
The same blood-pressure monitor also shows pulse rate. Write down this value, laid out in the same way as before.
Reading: **64** bpm
